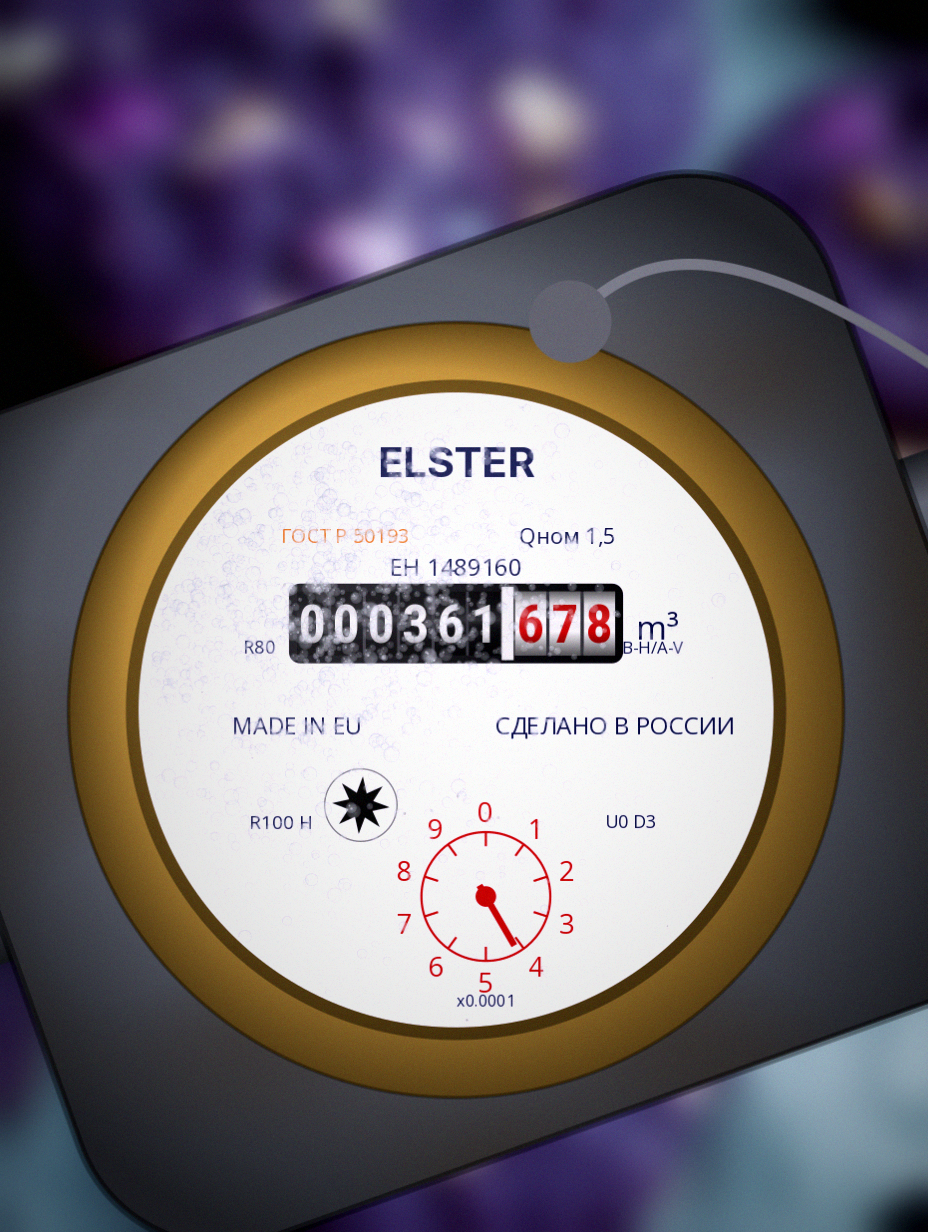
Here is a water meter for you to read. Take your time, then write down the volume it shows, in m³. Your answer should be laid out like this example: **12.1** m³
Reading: **361.6784** m³
